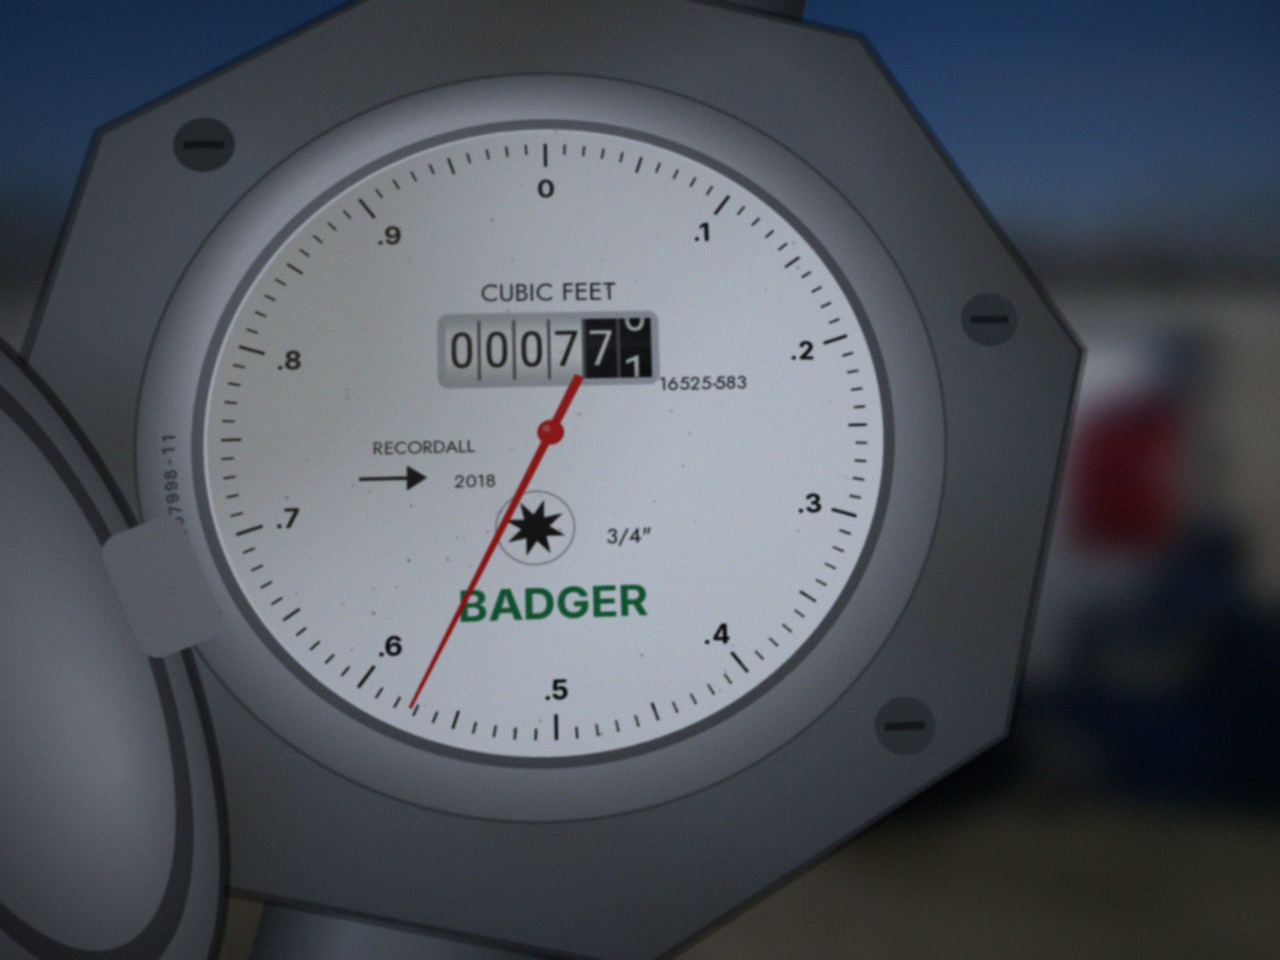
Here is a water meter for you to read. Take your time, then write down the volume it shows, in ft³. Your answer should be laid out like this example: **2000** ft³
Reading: **770.57** ft³
